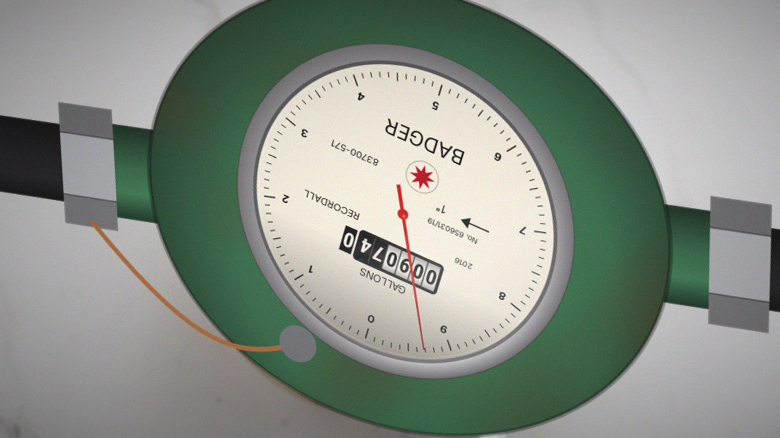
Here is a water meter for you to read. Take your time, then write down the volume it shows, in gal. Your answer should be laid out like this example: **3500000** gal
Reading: **90739.3** gal
